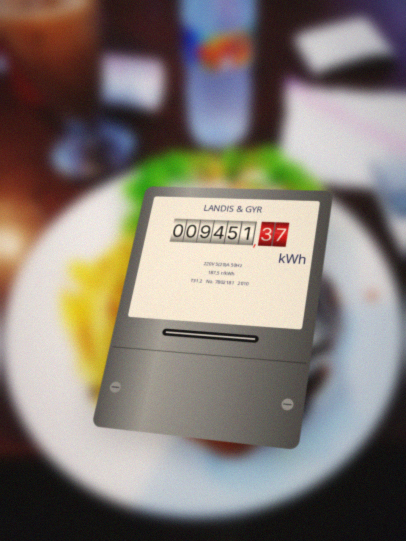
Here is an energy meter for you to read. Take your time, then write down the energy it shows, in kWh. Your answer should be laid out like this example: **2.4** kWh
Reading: **9451.37** kWh
